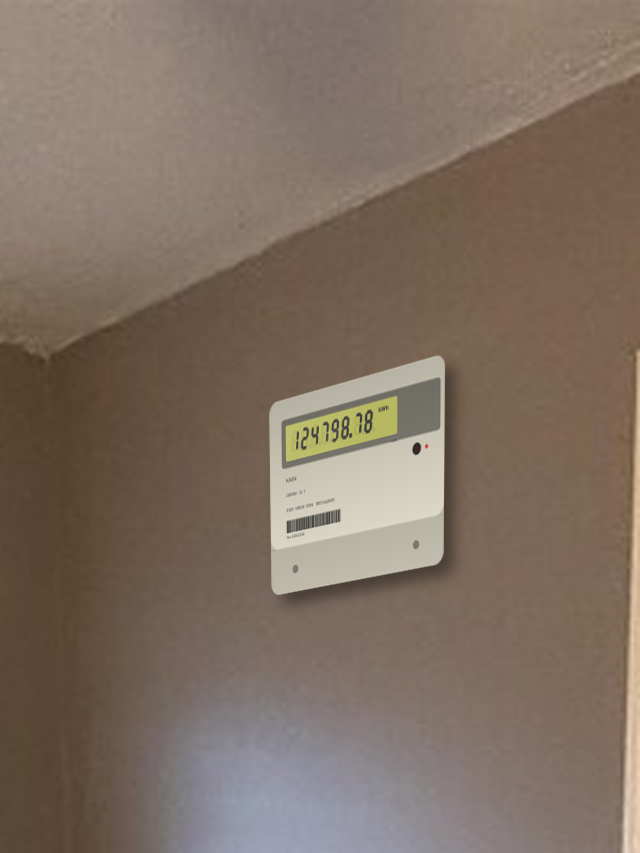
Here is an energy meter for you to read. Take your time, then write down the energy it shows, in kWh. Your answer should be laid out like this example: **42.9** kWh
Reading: **124798.78** kWh
